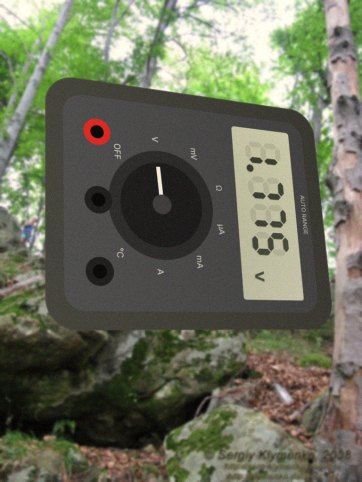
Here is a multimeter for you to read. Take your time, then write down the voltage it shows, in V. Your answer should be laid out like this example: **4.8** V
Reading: **1.775** V
